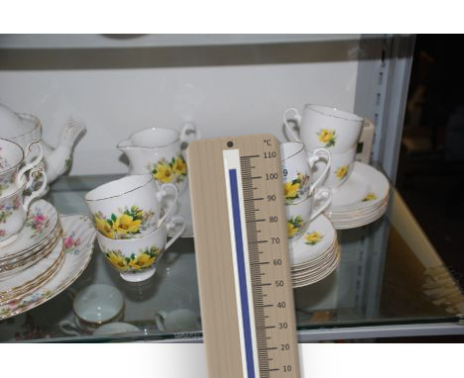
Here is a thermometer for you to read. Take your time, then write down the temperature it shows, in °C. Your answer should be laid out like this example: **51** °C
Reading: **105** °C
